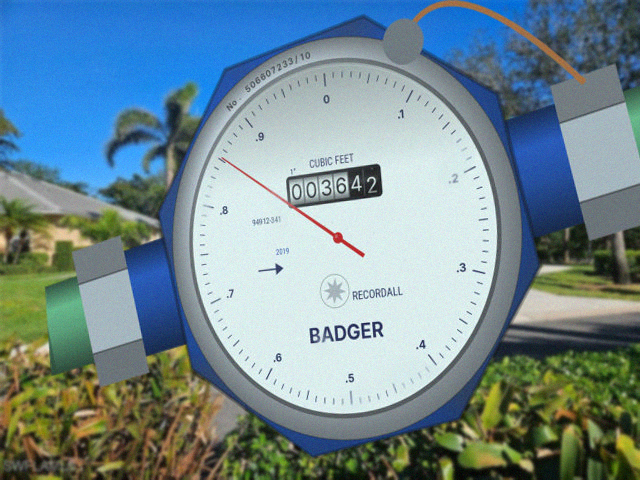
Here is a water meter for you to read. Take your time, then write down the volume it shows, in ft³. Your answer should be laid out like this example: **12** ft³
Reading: **3641.85** ft³
